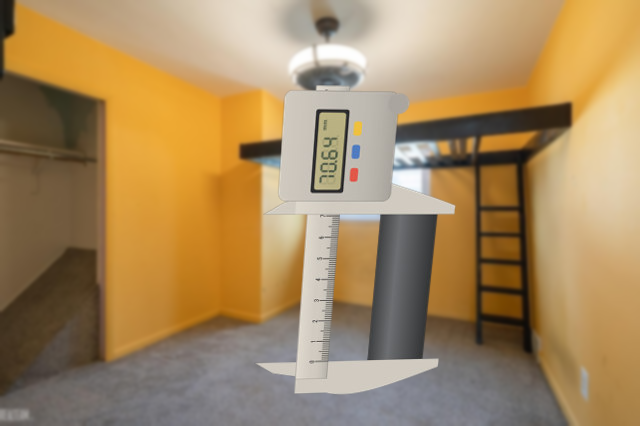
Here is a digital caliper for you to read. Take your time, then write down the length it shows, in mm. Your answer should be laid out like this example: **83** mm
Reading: **70.64** mm
